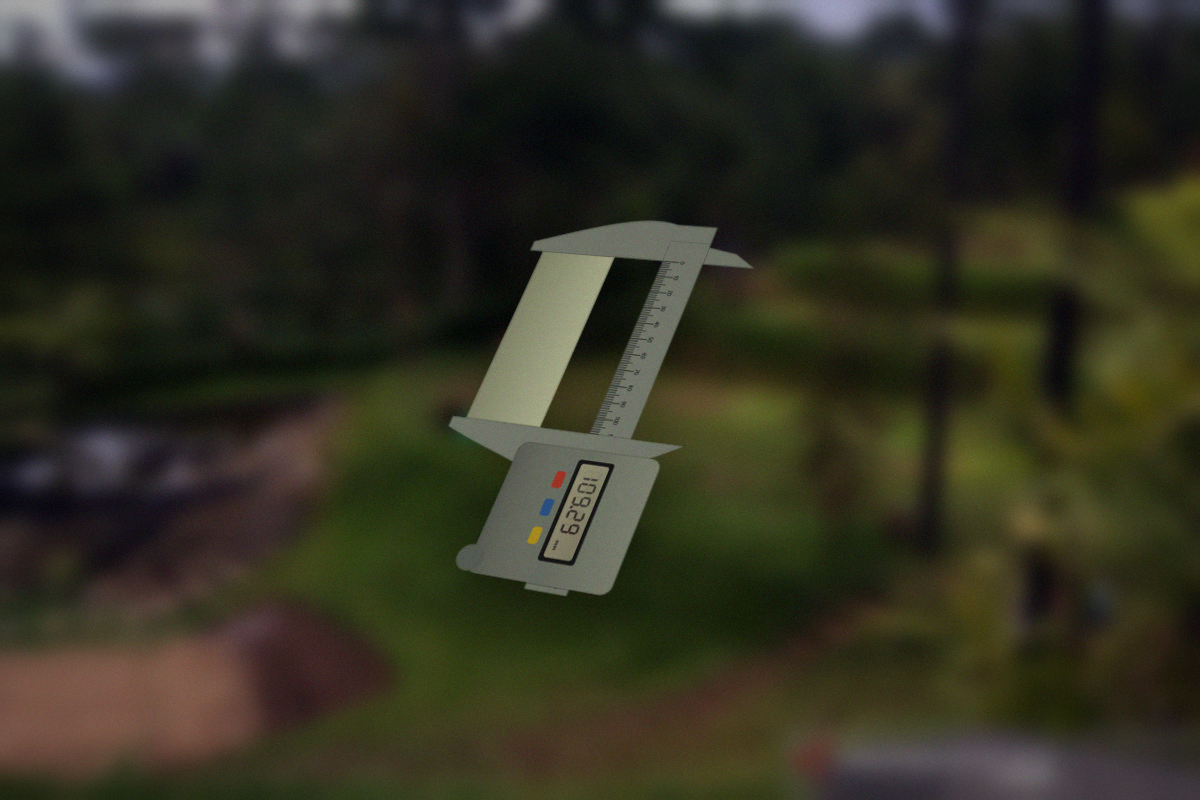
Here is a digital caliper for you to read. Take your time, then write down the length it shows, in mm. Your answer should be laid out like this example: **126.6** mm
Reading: **109.29** mm
